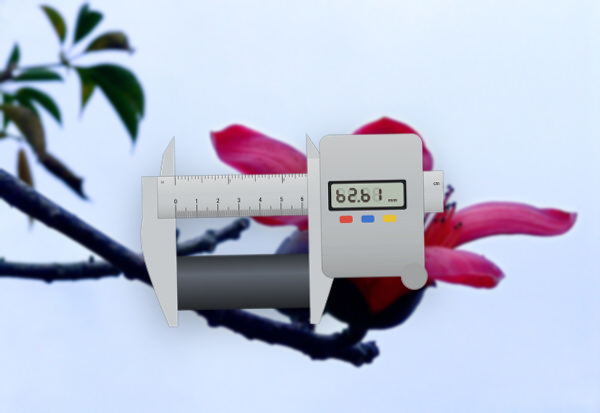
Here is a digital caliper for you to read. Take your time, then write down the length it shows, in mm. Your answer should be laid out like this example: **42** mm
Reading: **62.61** mm
